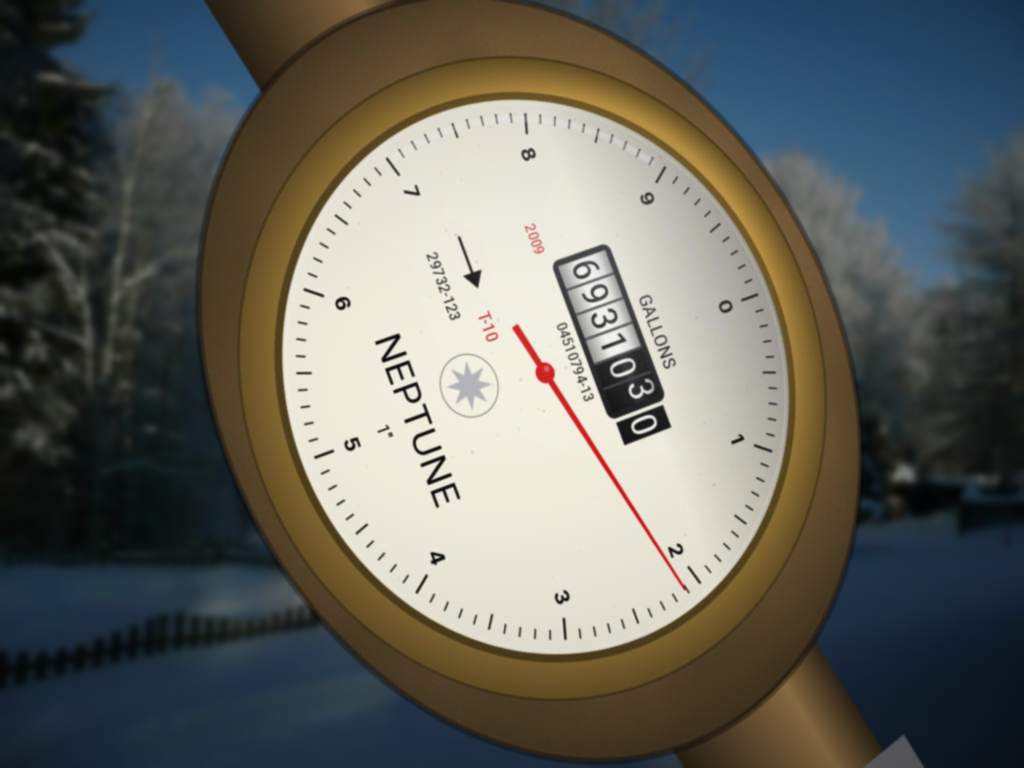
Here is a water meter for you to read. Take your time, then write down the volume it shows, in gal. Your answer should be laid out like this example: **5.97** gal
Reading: **6931032.1** gal
